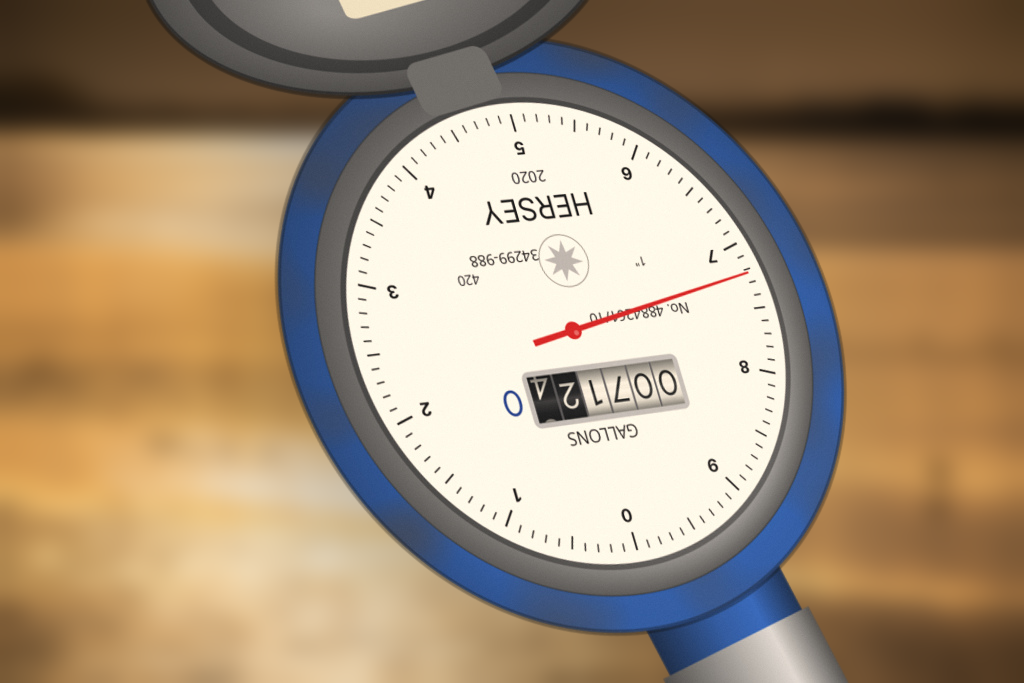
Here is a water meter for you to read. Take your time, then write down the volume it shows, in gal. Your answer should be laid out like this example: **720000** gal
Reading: **71237.2** gal
